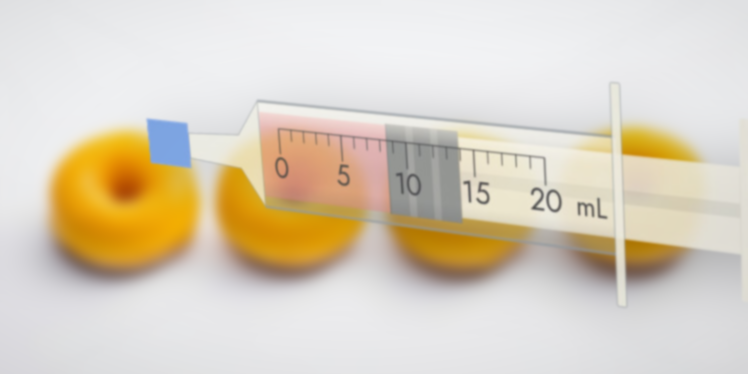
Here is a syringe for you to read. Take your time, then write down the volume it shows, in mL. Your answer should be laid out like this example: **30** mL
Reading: **8.5** mL
